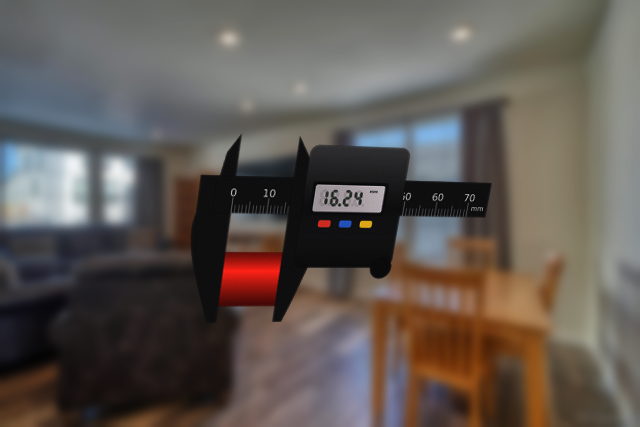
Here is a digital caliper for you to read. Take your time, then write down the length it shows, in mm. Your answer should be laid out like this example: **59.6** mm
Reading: **16.24** mm
